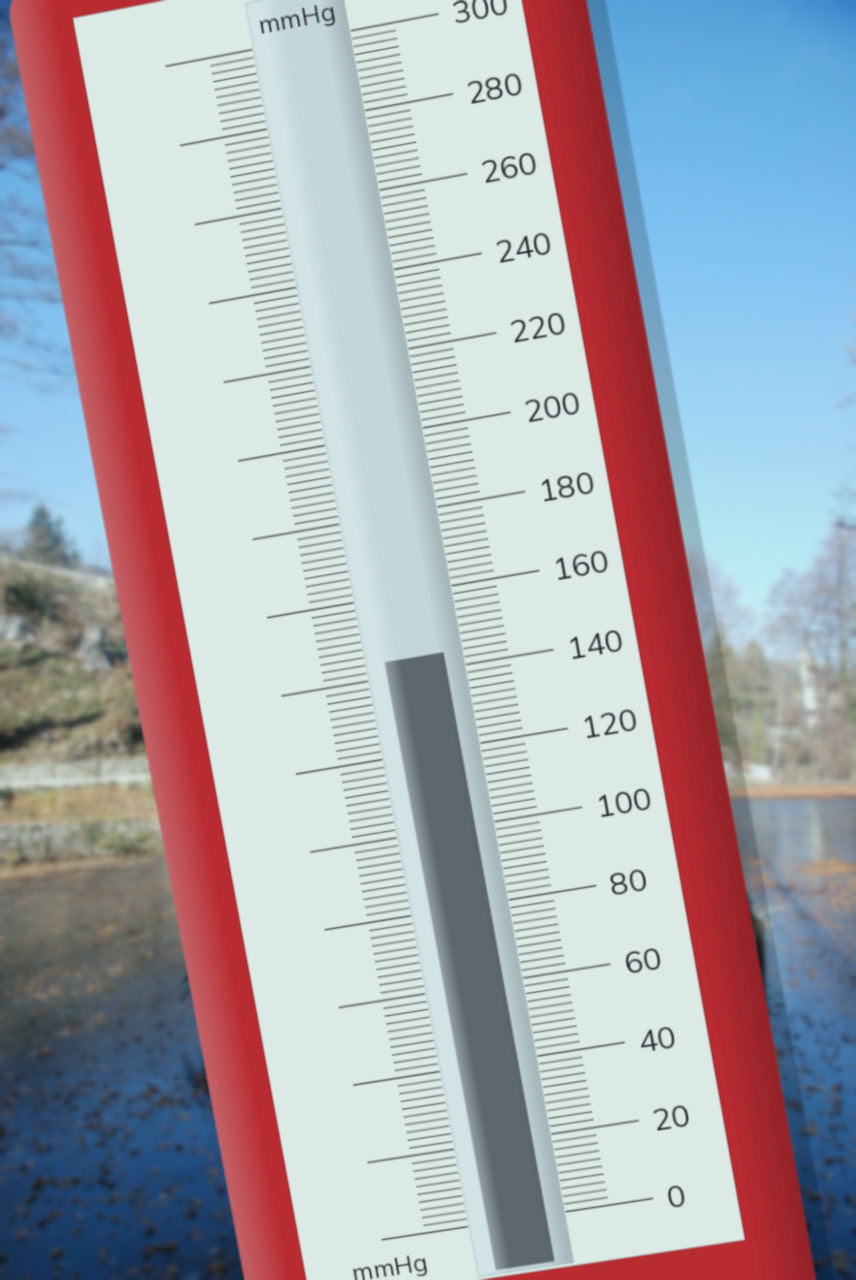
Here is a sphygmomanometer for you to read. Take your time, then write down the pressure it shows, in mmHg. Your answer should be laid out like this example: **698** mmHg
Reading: **144** mmHg
